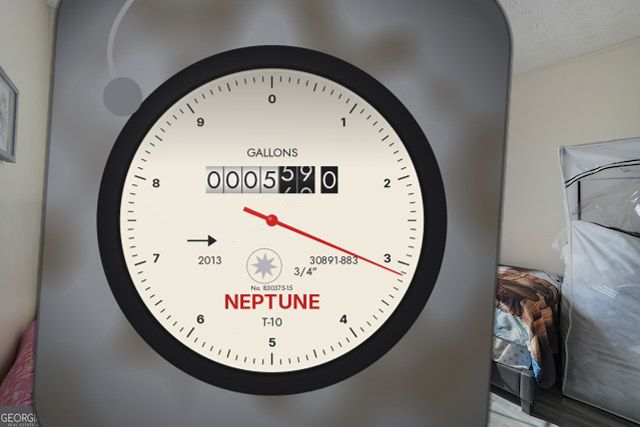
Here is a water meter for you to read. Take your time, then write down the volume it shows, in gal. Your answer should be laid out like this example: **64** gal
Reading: **5593.1** gal
